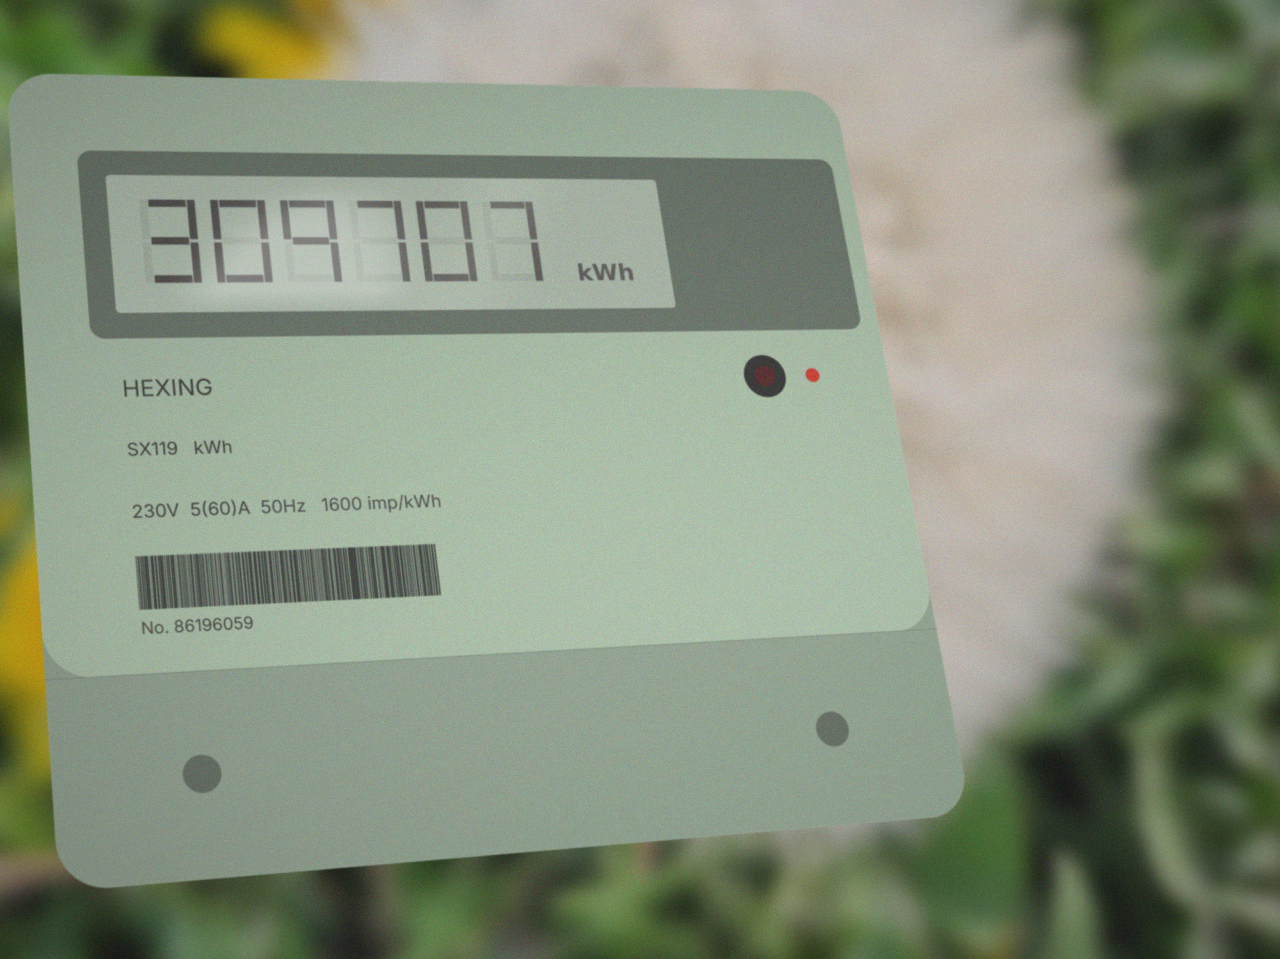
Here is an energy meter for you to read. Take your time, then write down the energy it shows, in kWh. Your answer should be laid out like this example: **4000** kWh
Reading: **309707** kWh
